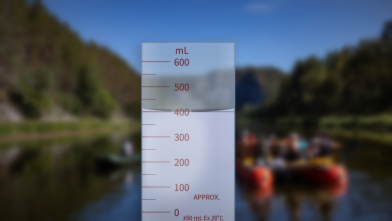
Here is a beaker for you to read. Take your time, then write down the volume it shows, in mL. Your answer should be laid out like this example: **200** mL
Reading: **400** mL
